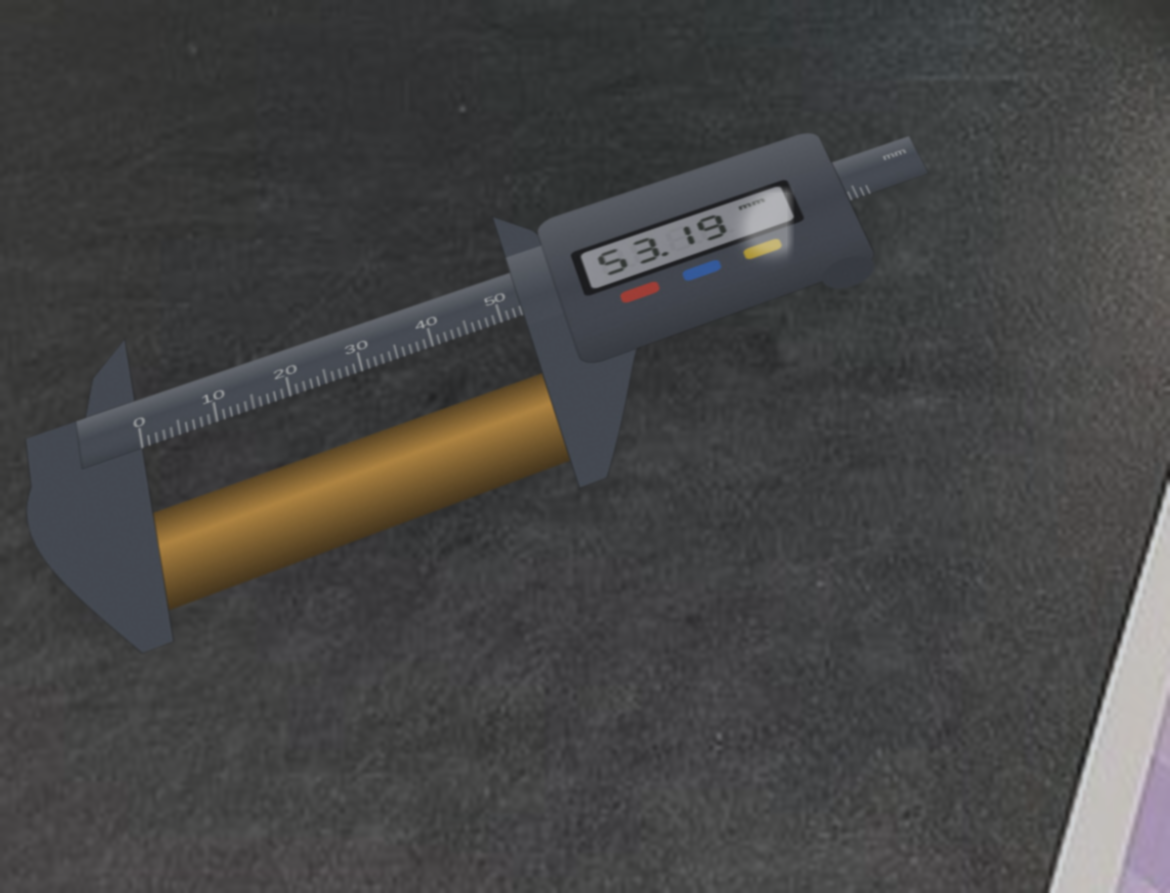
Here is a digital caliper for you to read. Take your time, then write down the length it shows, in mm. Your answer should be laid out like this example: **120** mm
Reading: **53.19** mm
